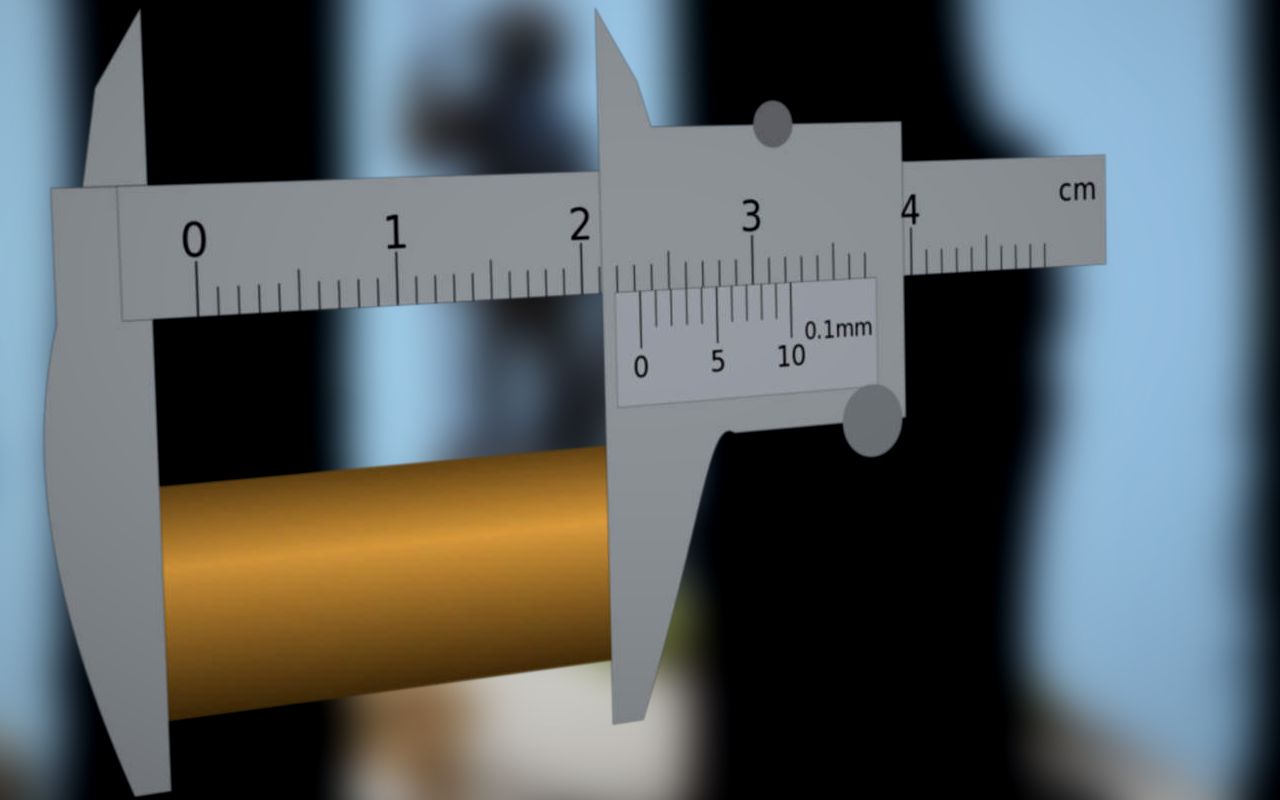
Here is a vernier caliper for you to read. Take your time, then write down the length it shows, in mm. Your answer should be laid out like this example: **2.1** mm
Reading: **23.3** mm
